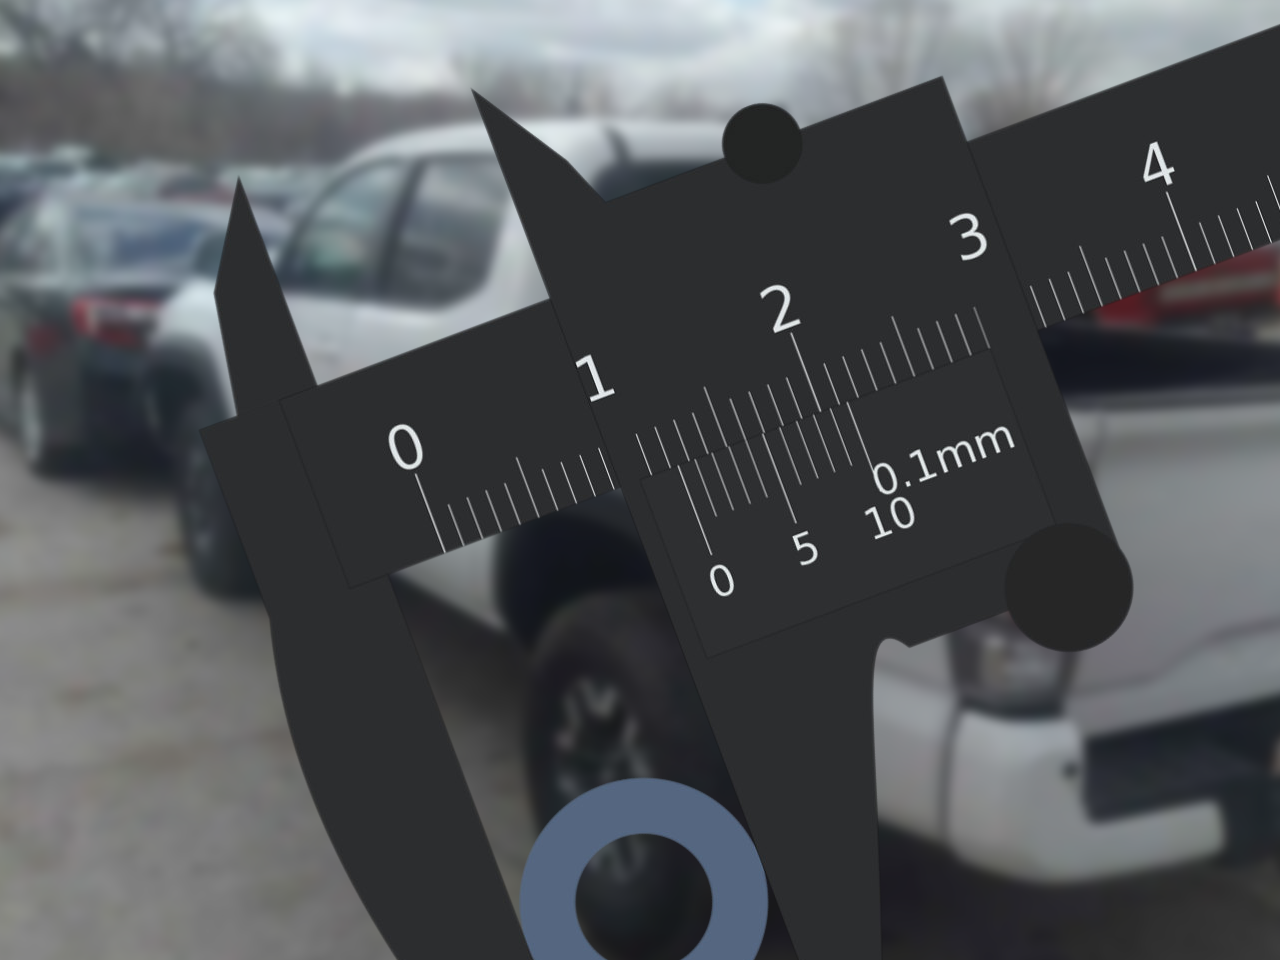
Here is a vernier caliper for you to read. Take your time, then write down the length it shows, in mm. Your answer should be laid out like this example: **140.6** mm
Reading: **12.4** mm
